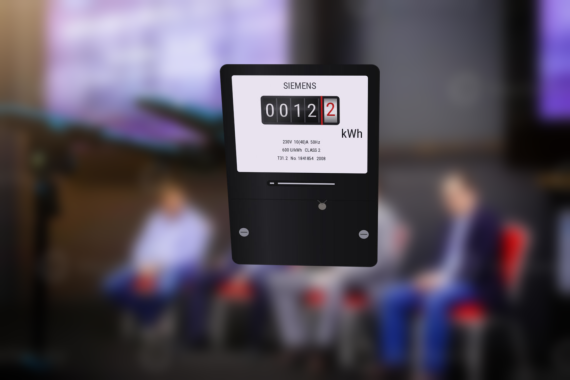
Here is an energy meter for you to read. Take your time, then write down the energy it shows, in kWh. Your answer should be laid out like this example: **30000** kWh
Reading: **12.2** kWh
